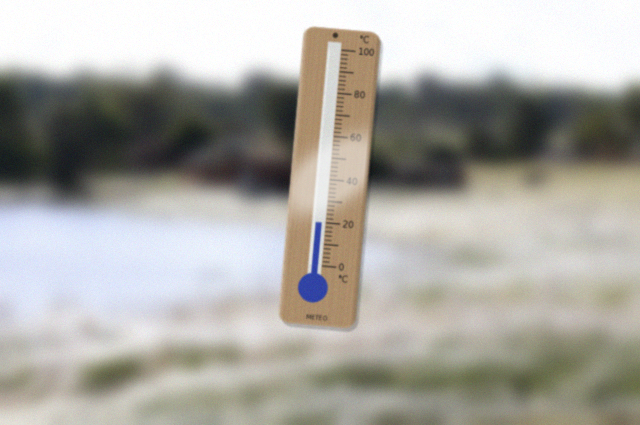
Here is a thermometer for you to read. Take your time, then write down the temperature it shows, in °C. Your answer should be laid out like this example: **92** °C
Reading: **20** °C
